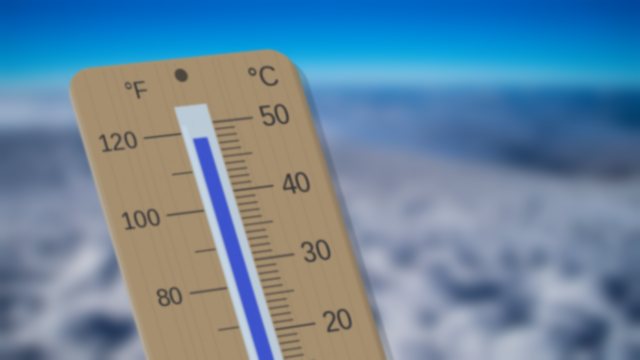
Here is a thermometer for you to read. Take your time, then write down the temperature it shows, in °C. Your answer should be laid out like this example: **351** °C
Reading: **48** °C
